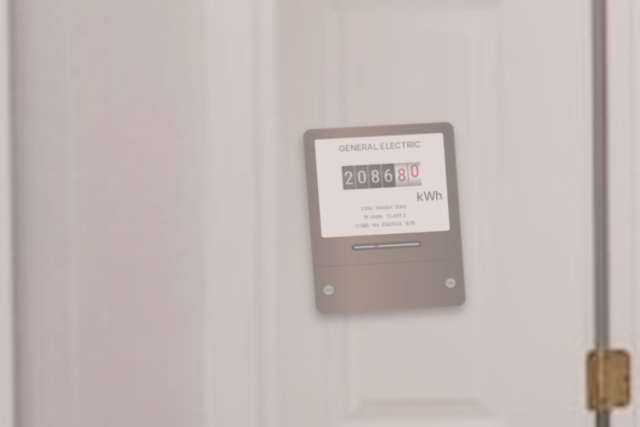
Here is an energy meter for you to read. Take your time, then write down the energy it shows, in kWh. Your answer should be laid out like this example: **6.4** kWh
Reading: **2086.80** kWh
